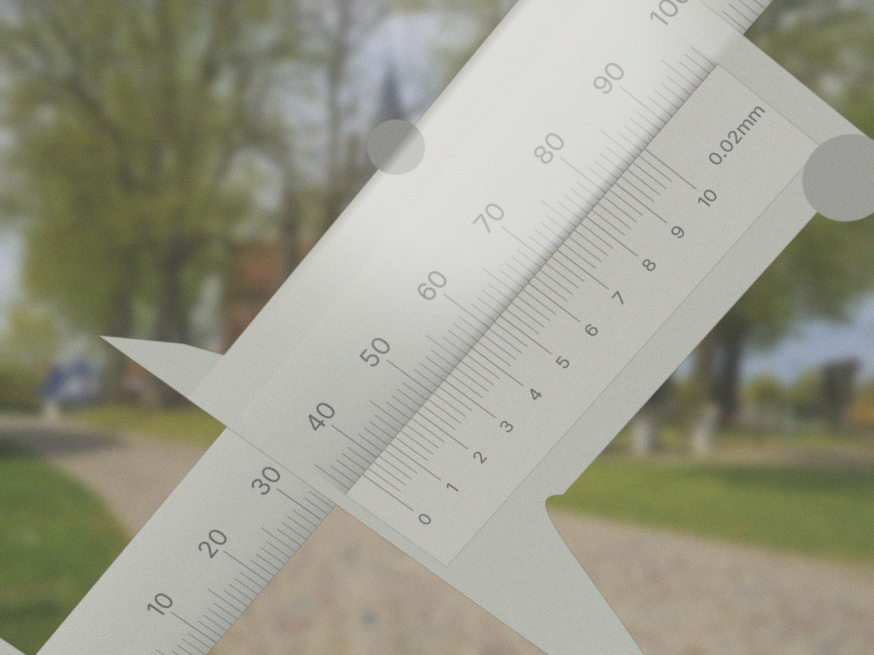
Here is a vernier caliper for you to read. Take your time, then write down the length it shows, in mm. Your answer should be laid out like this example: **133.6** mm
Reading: **37.4** mm
